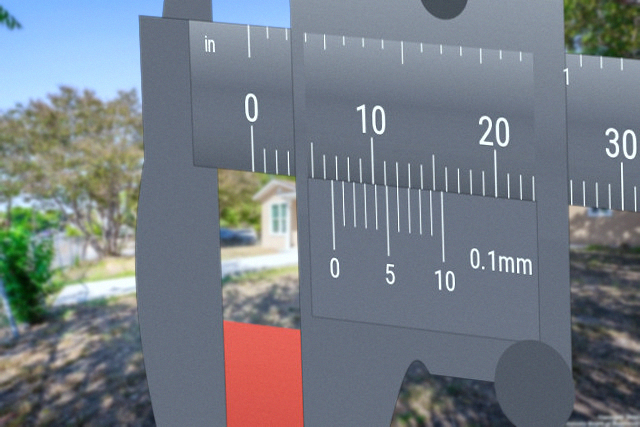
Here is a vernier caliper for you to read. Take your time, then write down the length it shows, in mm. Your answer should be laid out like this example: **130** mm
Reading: **6.6** mm
